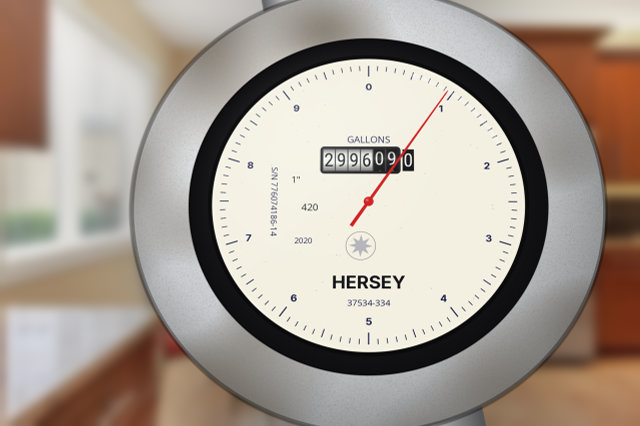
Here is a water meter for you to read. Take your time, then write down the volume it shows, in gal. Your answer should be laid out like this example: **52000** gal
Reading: **2996090.9** gal
